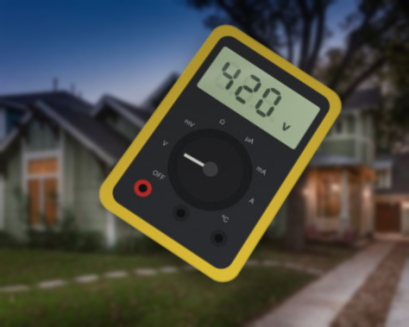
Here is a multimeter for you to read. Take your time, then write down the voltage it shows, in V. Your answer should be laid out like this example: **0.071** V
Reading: **420** V
